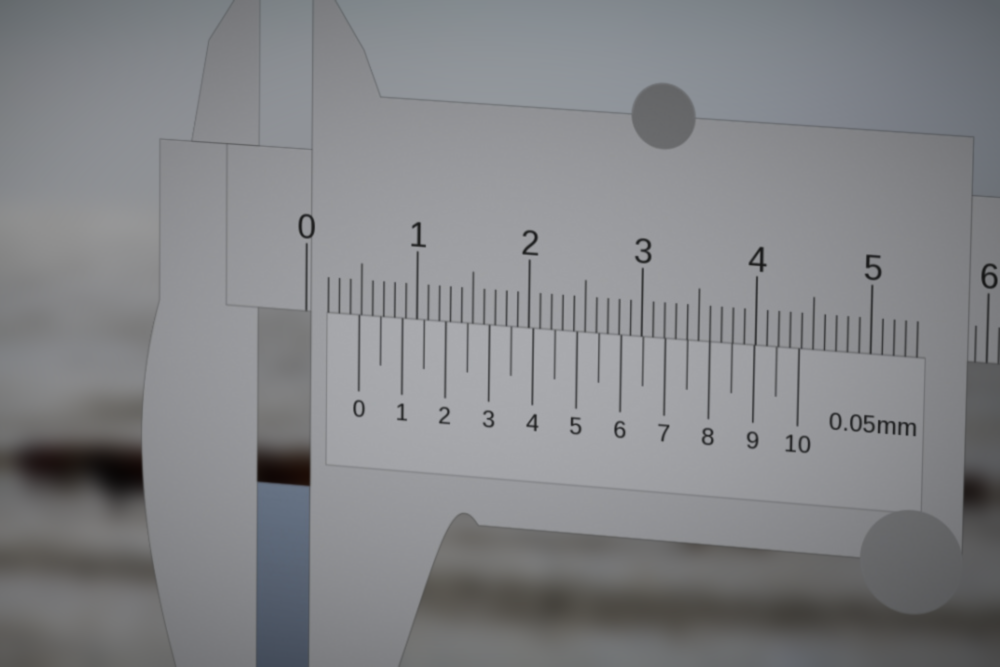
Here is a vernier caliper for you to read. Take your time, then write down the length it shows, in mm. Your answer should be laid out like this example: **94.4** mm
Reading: **4.8** mm
